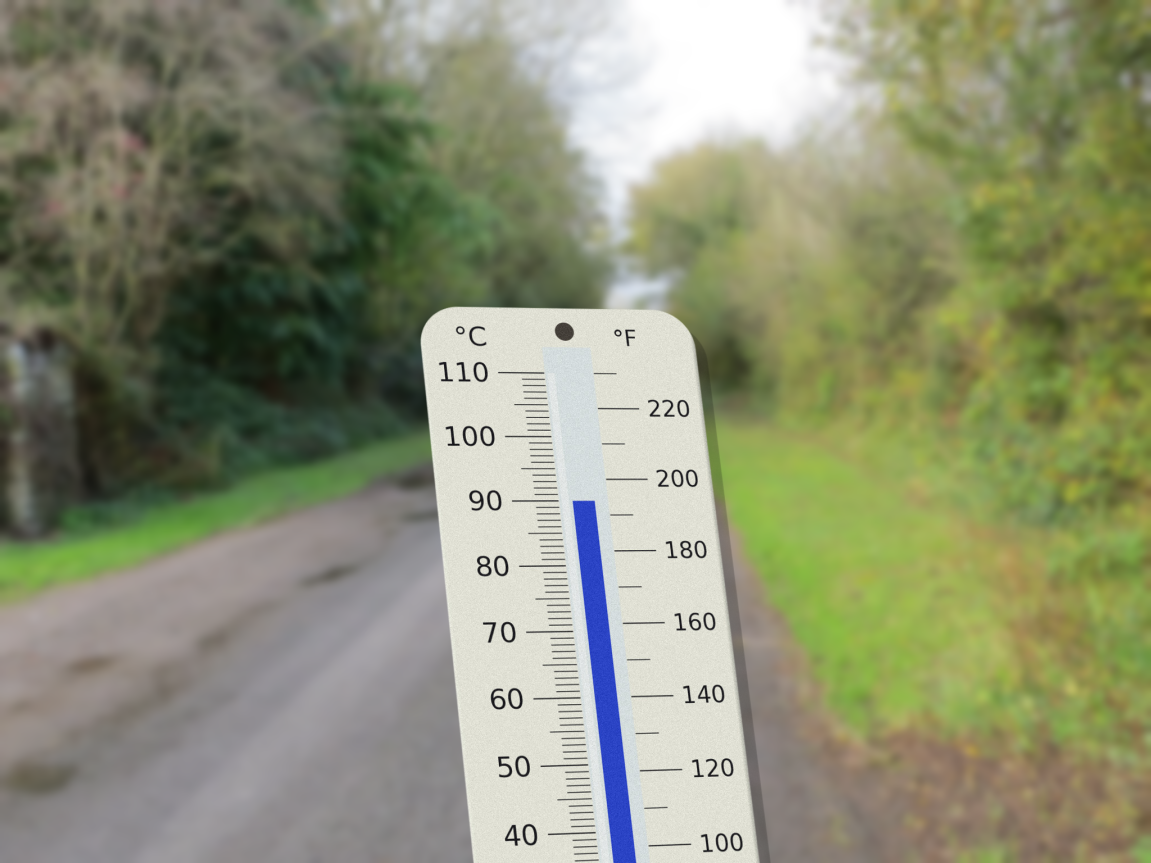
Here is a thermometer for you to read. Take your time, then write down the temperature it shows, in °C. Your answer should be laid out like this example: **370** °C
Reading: **90** °C
